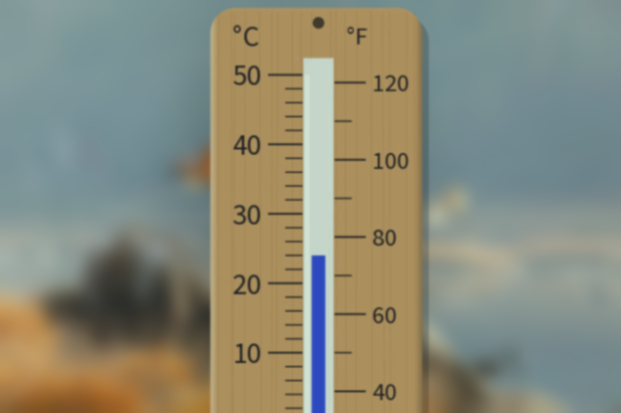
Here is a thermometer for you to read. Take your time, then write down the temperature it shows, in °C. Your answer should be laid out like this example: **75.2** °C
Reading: **24** °C
